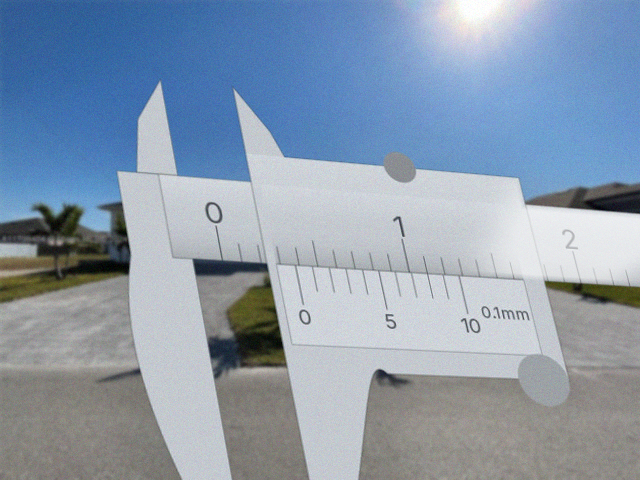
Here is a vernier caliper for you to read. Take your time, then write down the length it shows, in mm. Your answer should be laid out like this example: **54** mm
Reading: **3.8** mm
